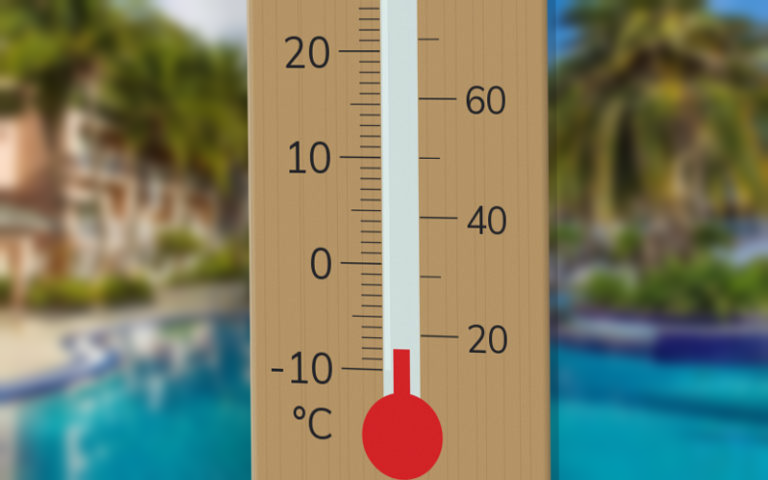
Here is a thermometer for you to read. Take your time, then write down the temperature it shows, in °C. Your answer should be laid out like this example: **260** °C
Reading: **-8** °C
